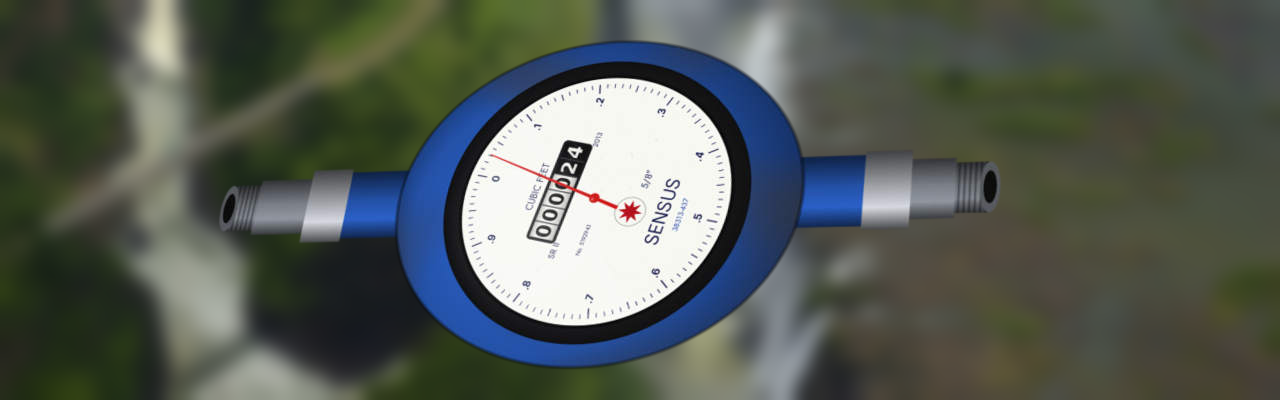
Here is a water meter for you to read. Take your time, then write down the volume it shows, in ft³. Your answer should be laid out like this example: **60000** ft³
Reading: **24.03** ft³
